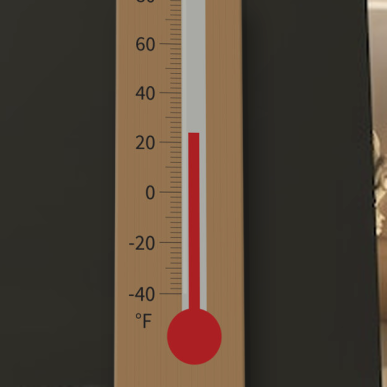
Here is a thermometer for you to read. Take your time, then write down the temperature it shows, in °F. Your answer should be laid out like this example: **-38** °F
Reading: **24** °F
